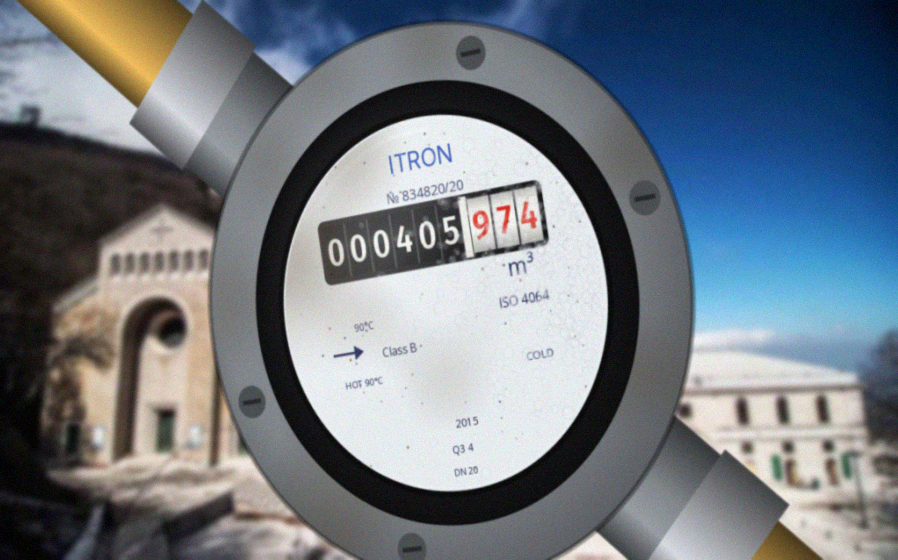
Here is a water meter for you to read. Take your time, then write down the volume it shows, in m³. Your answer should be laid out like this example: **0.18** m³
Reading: **405.974** m³
